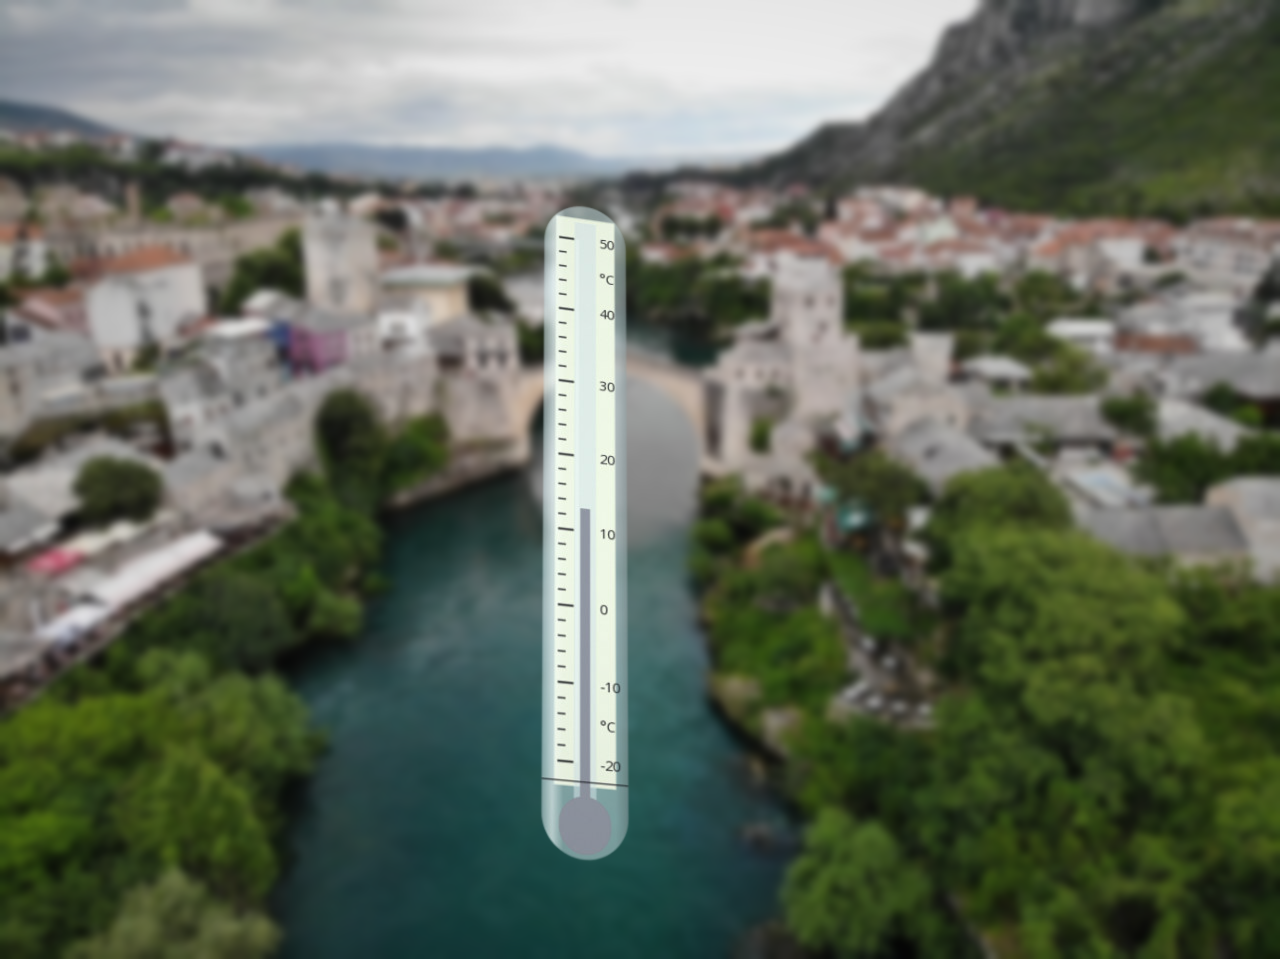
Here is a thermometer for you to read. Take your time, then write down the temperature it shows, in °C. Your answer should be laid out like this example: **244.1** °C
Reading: **13** °C
